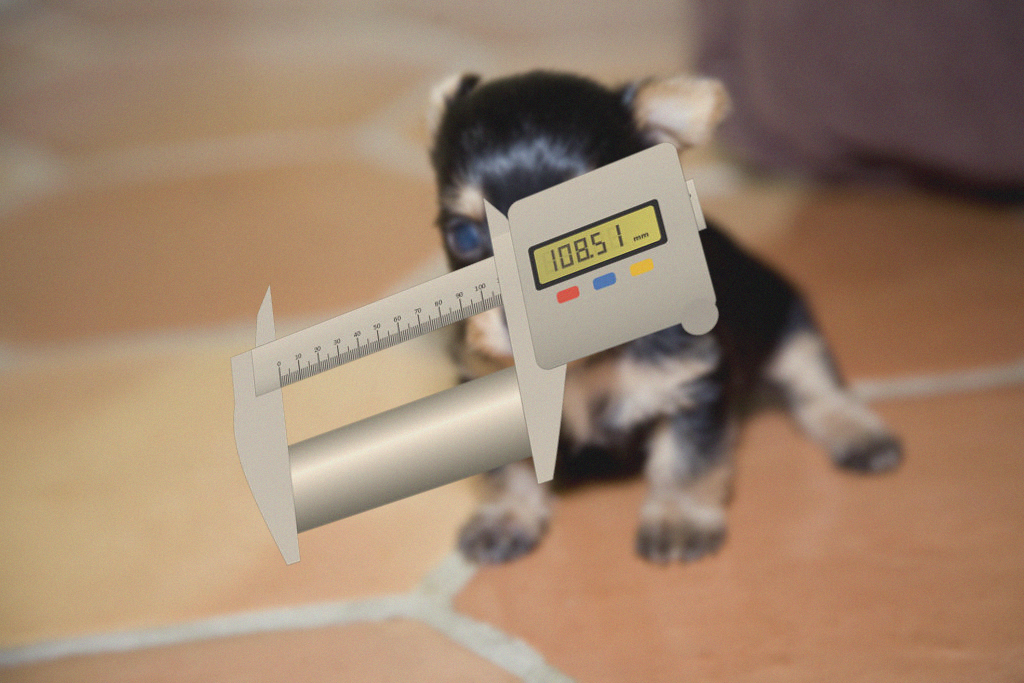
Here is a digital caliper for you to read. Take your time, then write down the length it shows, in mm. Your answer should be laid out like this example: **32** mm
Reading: **108.51** mm
